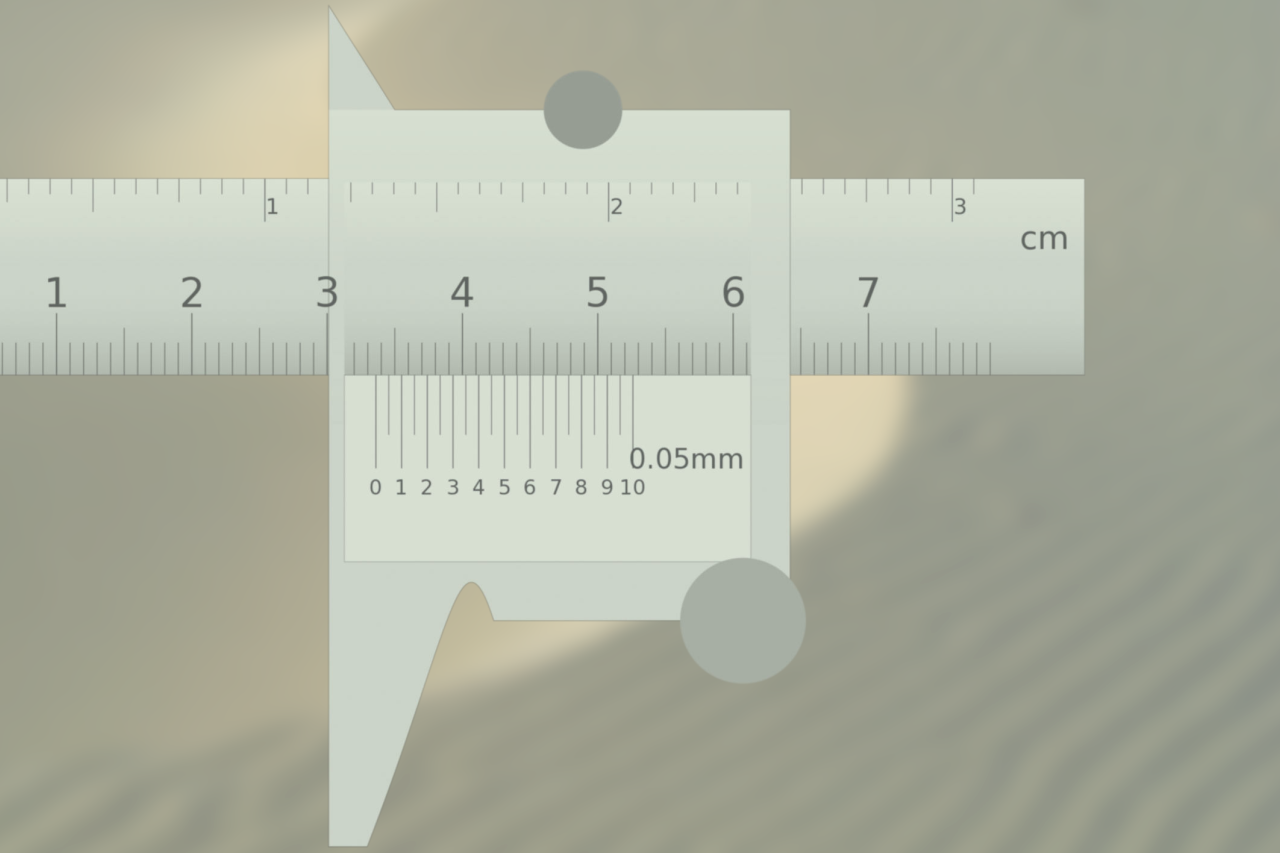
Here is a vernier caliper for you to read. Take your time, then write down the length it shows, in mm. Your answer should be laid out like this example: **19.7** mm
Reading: **33.6** mm
